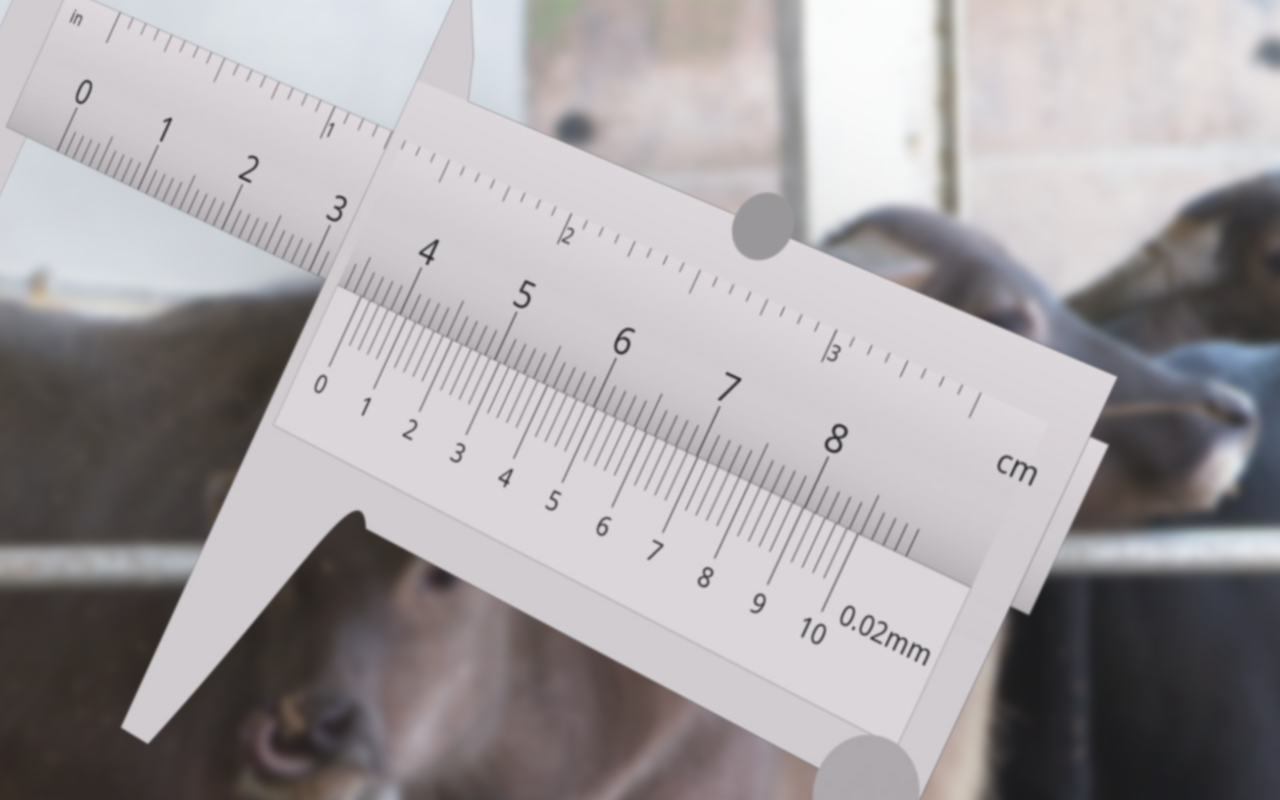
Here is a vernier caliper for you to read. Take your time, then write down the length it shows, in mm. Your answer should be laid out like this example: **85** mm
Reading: **35.8** mm
